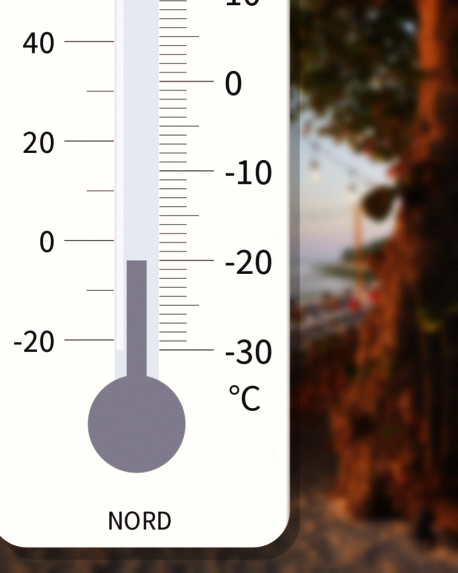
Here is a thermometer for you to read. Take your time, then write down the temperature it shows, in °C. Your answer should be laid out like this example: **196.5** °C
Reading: **-20** °C
